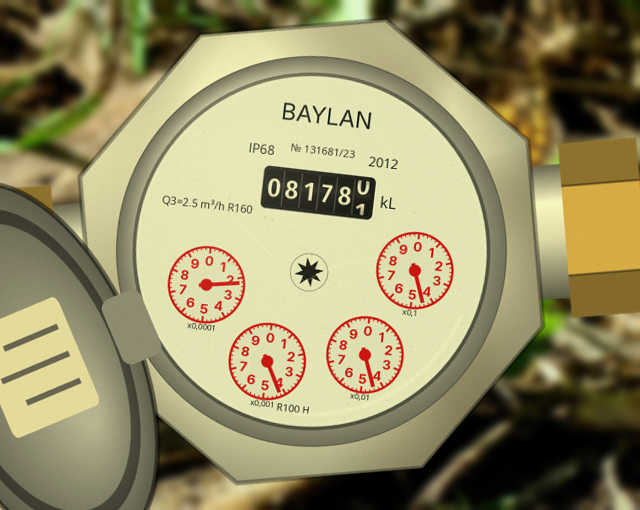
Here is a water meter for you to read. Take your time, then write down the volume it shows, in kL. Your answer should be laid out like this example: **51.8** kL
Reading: **81780.4442** kL
